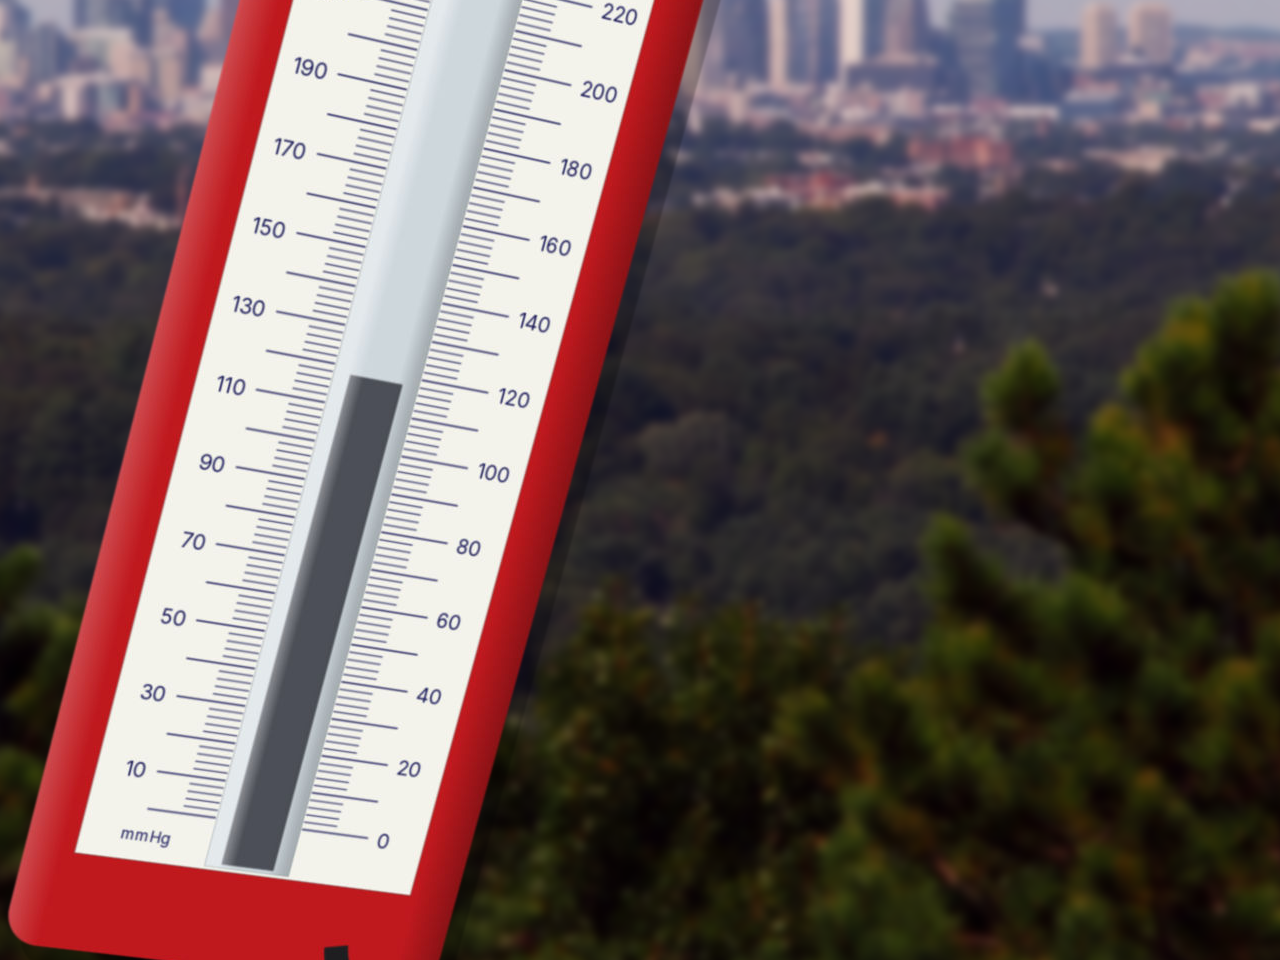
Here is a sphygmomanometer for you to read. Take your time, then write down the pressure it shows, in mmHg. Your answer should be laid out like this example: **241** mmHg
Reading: **118** mmHg
